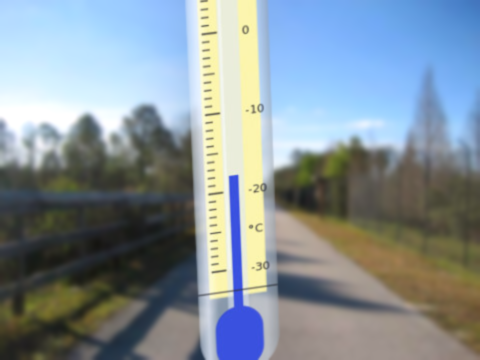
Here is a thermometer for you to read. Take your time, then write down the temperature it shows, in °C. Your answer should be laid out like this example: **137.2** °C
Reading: **-18** °C
